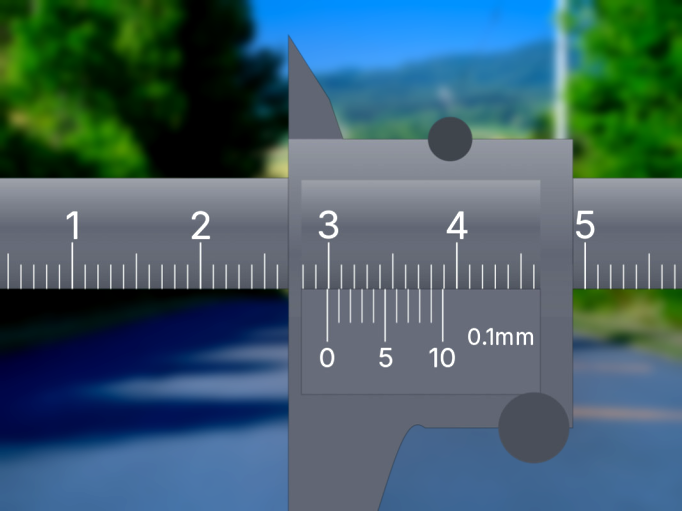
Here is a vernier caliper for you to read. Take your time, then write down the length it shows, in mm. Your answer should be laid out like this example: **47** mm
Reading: **29.9** mm
